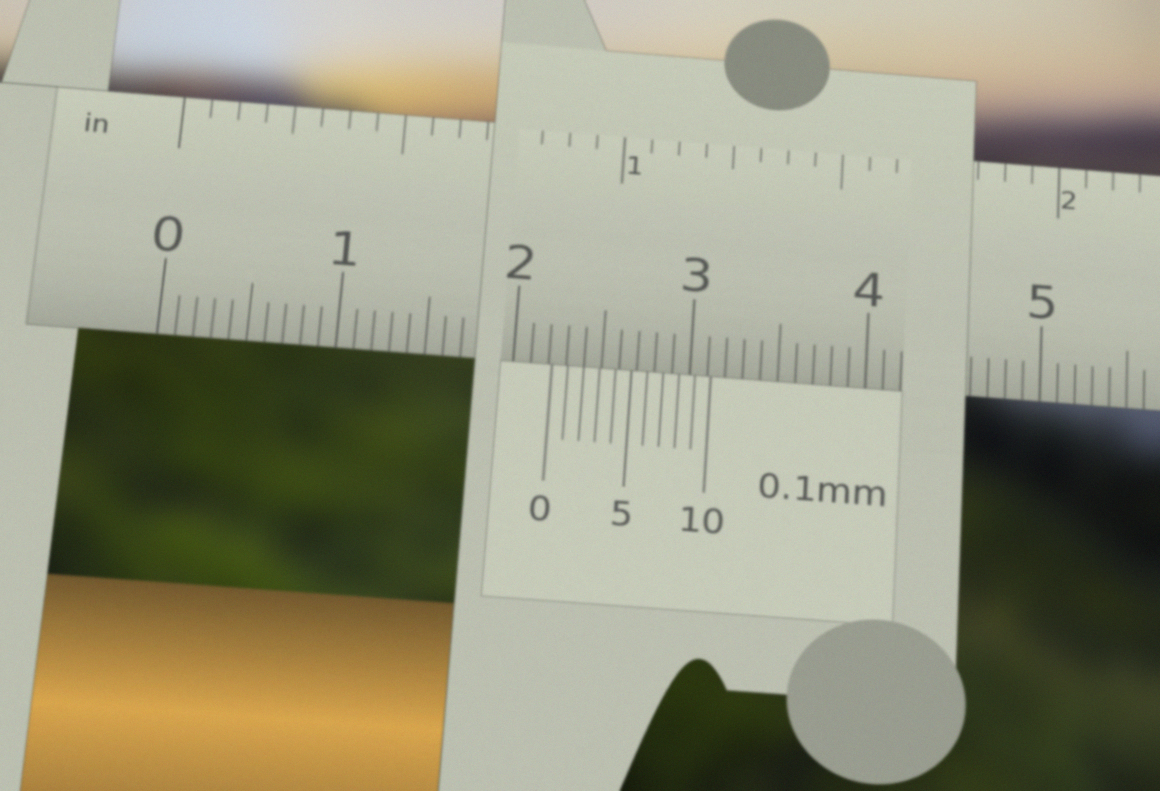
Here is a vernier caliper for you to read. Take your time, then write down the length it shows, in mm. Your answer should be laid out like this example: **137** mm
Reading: **22.2** mm
